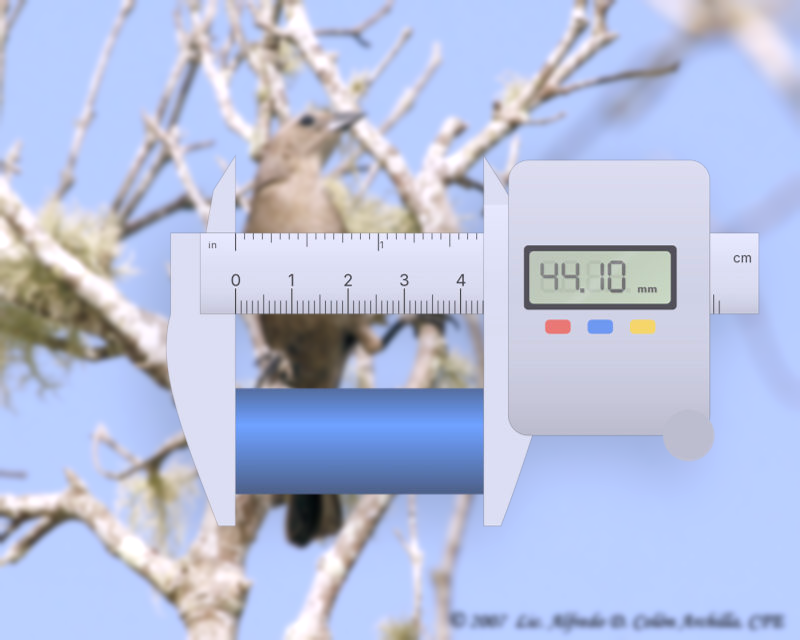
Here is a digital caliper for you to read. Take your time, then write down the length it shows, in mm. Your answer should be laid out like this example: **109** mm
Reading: **44.10** mm
